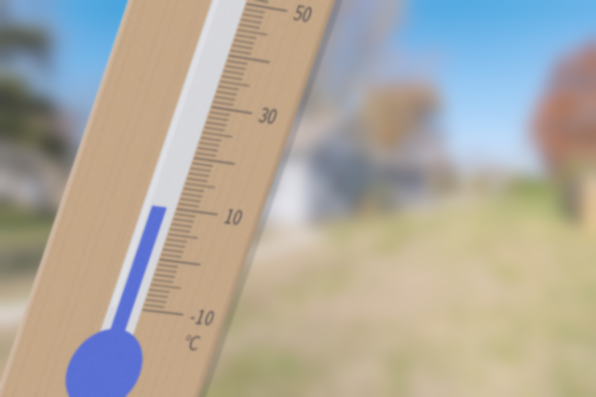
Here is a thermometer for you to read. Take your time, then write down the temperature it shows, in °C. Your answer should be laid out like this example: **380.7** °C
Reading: **10** °C
